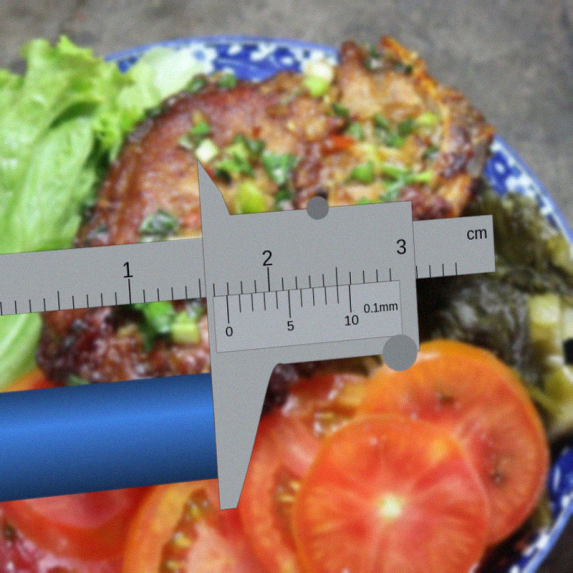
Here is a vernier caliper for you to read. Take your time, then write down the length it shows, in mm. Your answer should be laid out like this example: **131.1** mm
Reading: **16.9** mm
